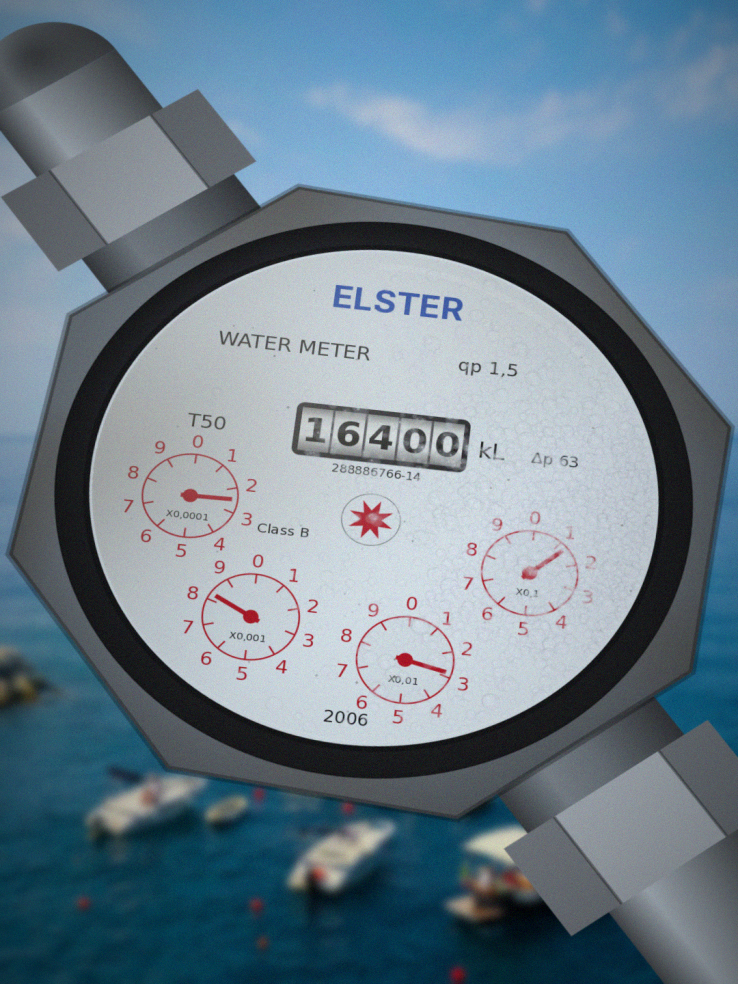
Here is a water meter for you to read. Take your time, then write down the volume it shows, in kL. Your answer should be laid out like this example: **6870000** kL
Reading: **16400.1282** kL
